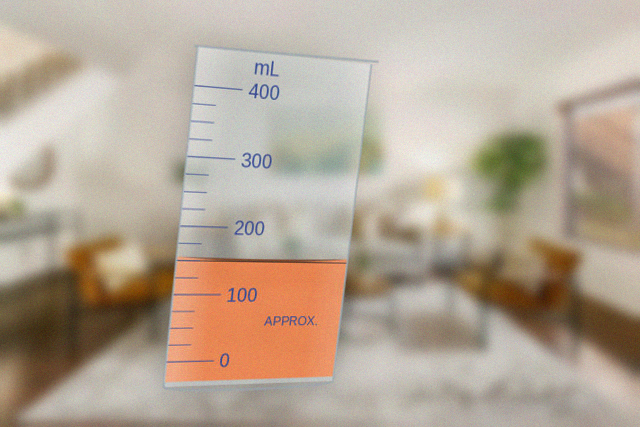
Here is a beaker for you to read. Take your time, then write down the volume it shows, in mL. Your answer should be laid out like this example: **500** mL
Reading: **150** mL
